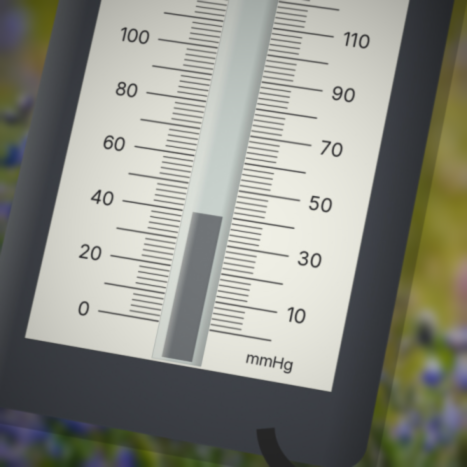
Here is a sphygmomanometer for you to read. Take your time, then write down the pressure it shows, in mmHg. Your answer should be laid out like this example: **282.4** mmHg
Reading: **40** mmHg
